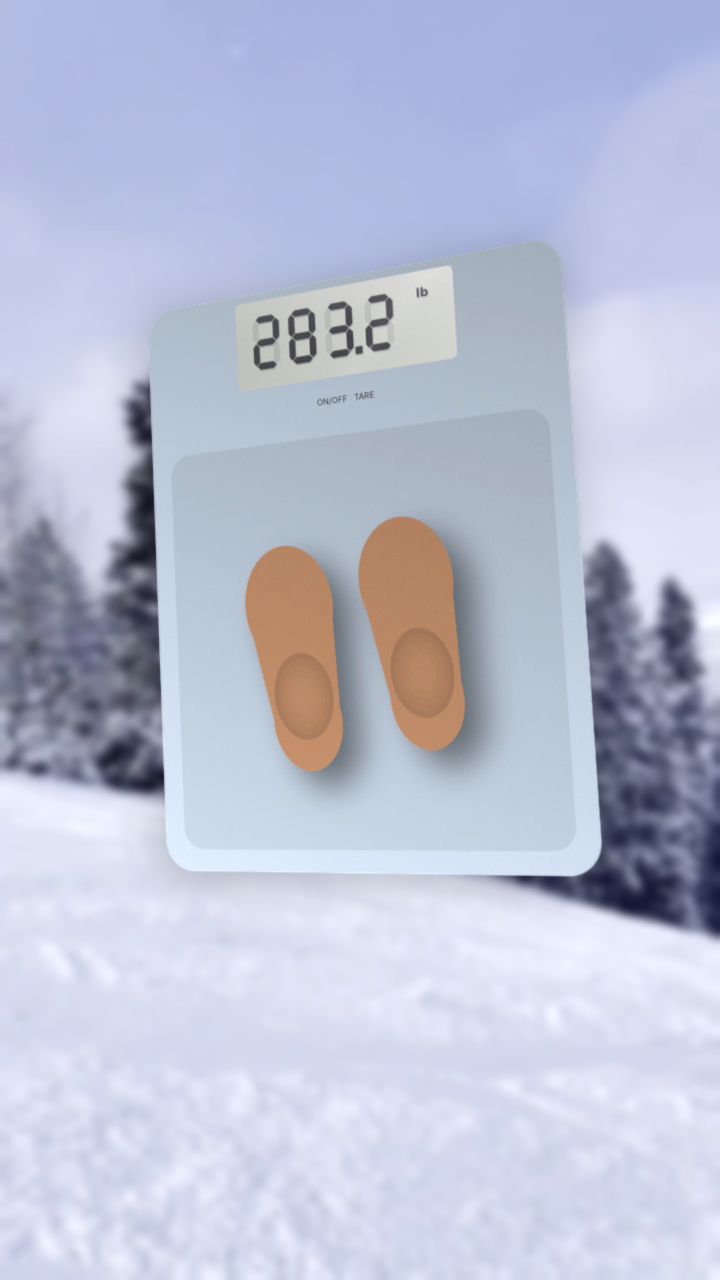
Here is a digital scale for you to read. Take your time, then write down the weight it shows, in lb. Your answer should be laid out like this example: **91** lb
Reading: **283.2** lb
